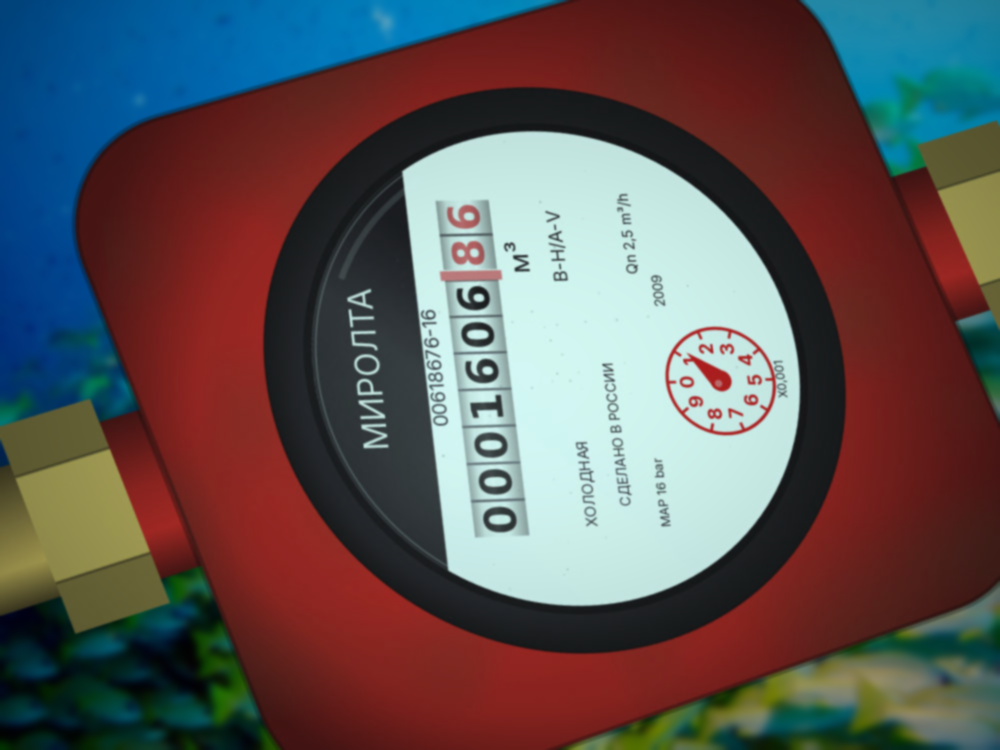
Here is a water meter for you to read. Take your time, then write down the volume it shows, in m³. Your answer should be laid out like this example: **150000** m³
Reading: **1606.861** m³
